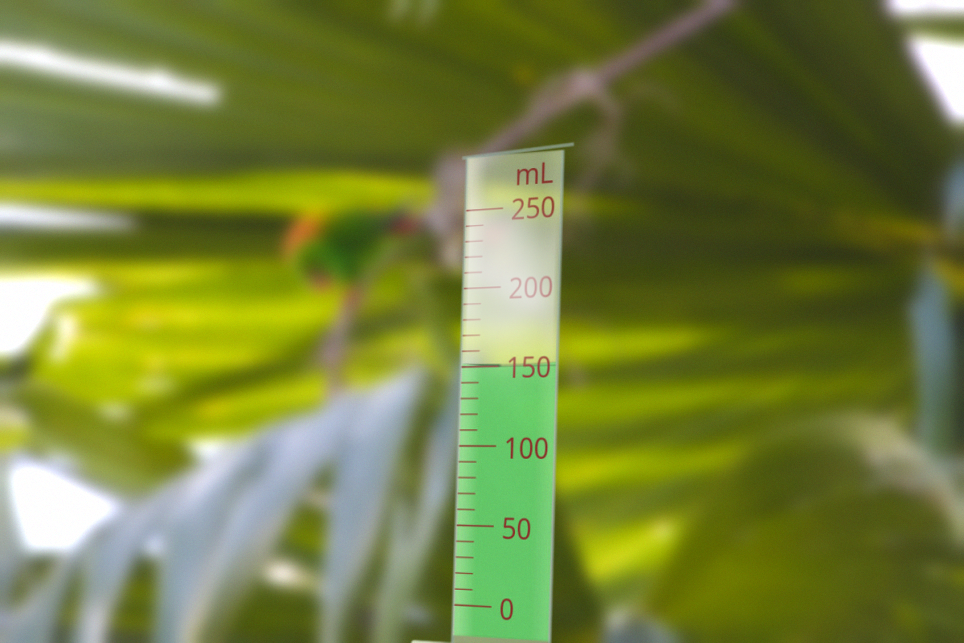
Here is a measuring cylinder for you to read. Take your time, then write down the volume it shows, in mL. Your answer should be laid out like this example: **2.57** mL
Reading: **150** mL
